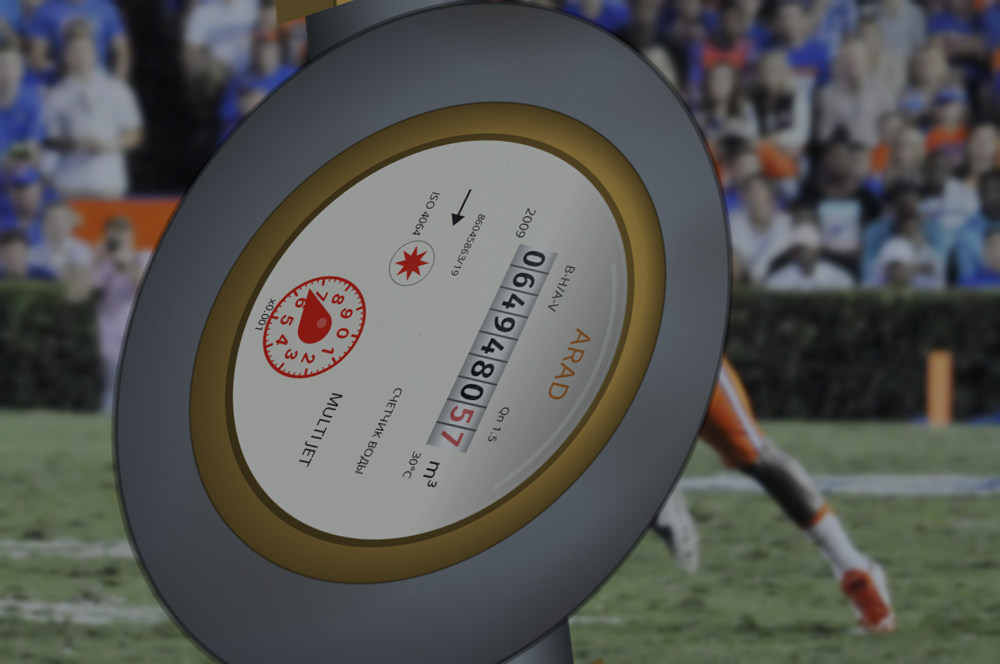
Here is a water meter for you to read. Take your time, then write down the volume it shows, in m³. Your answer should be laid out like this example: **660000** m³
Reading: **649480.576** m³
